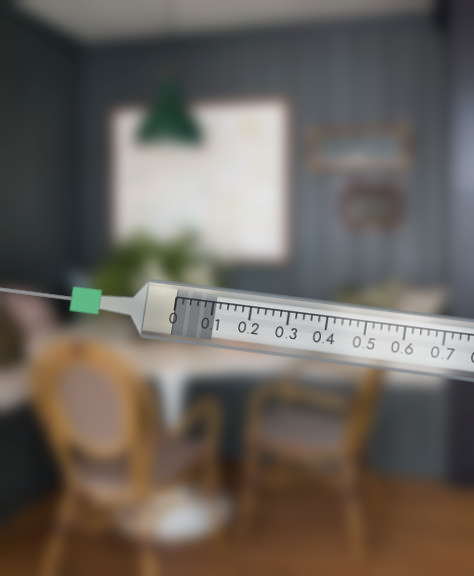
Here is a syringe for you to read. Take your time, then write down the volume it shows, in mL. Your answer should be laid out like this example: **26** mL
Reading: **0** mL
